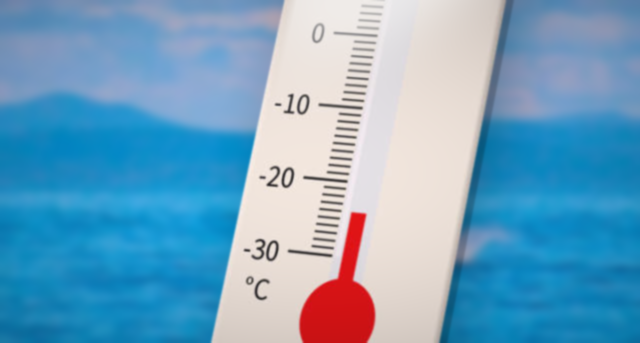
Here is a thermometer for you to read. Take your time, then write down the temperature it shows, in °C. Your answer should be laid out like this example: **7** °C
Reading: **-24** °C
